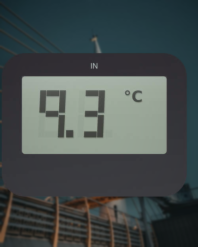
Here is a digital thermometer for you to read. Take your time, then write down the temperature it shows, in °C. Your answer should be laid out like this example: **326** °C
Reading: **9.3** °C
